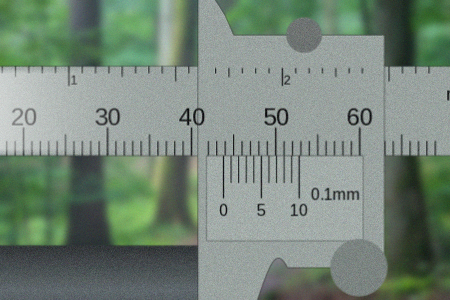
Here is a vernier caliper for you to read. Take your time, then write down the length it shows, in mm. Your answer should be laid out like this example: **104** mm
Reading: **43.8** mm
